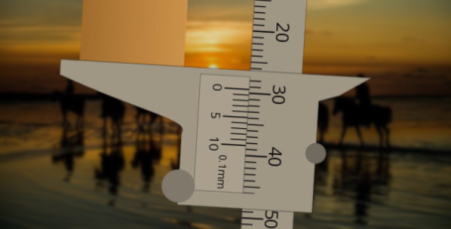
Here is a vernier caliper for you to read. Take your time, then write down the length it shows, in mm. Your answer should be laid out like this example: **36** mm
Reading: **29.4** mm
